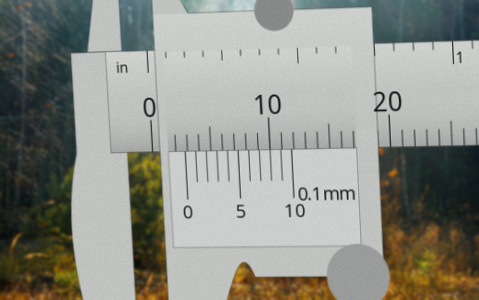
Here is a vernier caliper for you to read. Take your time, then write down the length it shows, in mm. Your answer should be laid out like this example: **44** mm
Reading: **2.8** mm
